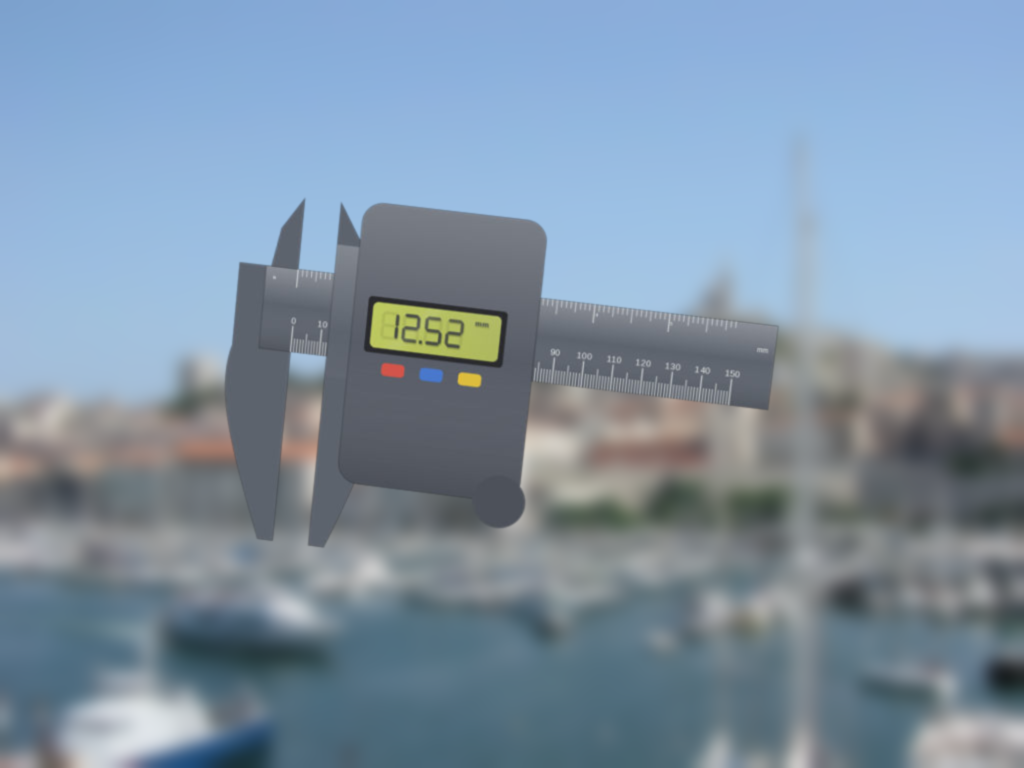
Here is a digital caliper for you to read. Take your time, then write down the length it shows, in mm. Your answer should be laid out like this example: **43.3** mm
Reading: **12.52** mm
